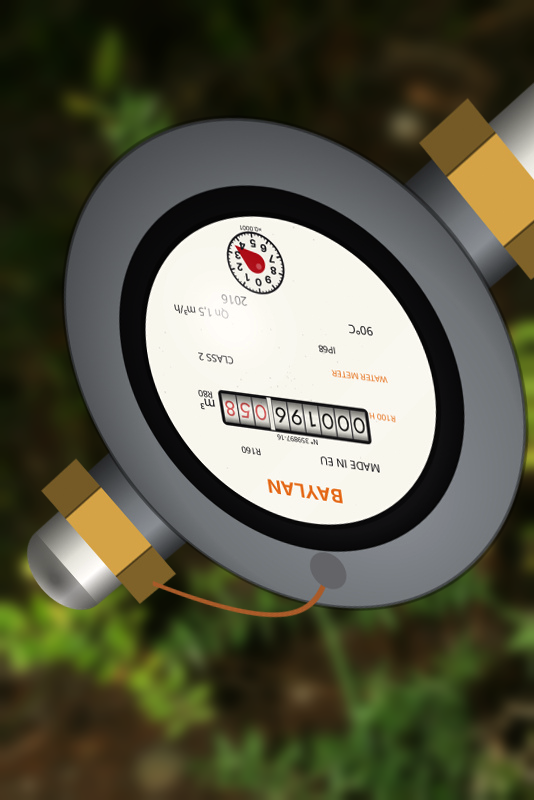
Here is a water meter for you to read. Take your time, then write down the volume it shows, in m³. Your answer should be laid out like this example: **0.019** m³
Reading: **196.0583** m³
